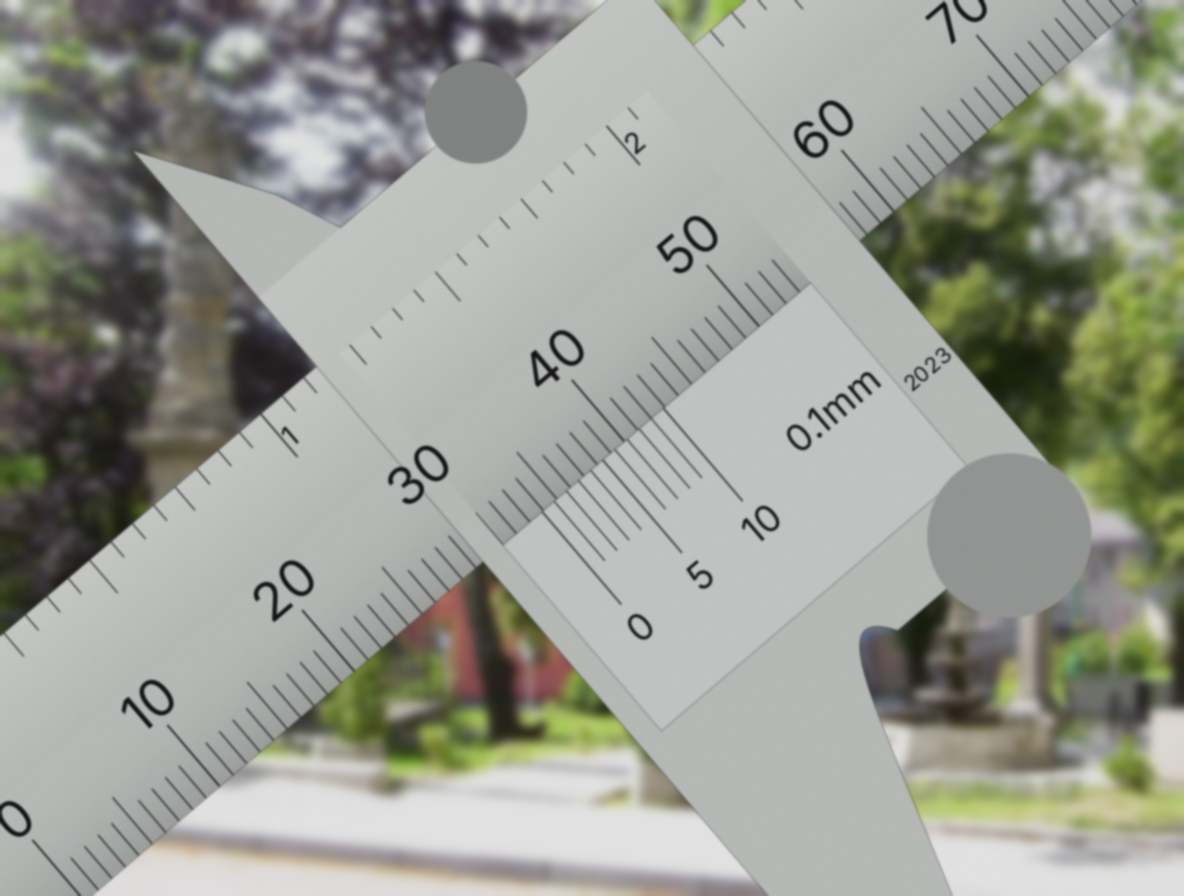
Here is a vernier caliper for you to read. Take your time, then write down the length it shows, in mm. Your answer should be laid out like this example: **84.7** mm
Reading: **33.9** mm
